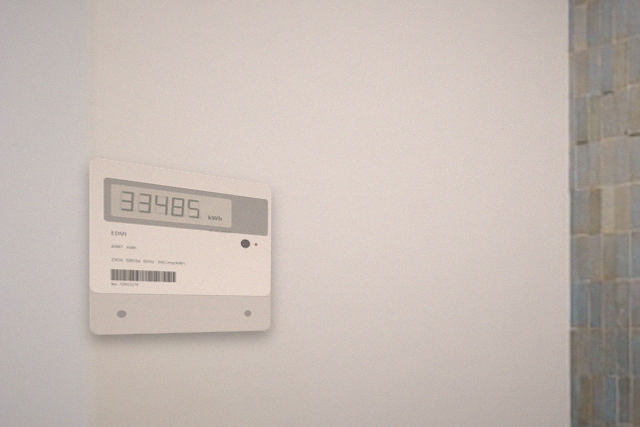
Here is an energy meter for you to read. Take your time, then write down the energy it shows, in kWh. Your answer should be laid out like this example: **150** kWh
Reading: **33485** kWh
